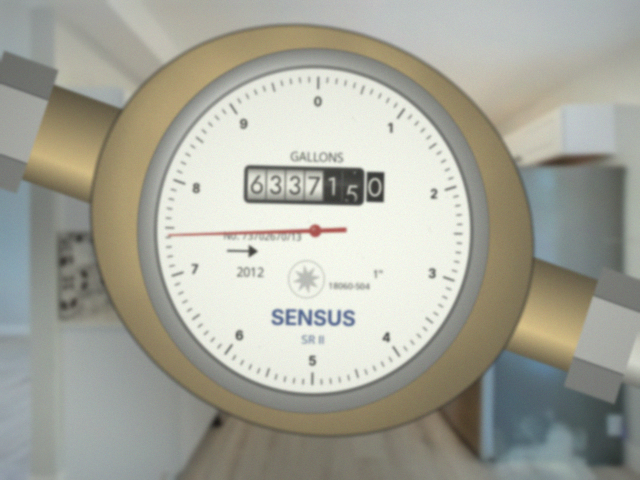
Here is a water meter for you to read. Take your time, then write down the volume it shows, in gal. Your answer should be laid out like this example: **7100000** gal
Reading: **6337147.4** gal
